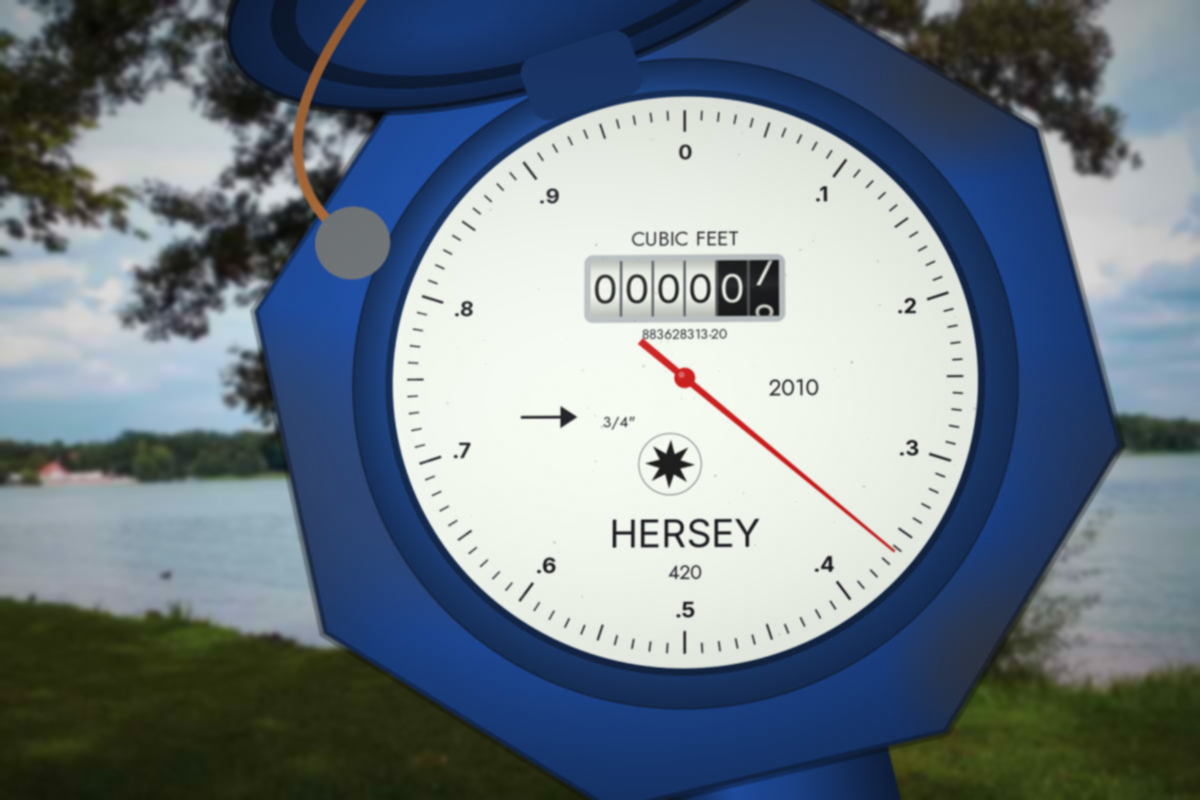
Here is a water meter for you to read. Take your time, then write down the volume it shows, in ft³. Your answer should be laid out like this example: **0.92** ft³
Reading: **7.36** ft³
